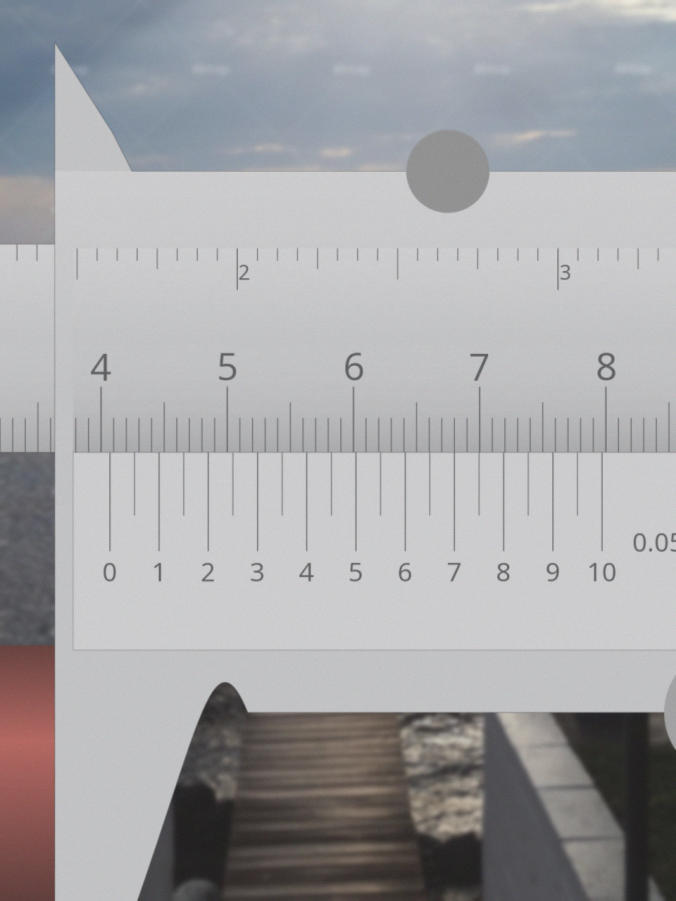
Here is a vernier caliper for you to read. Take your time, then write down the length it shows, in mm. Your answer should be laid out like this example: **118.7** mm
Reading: **40.7** mm
